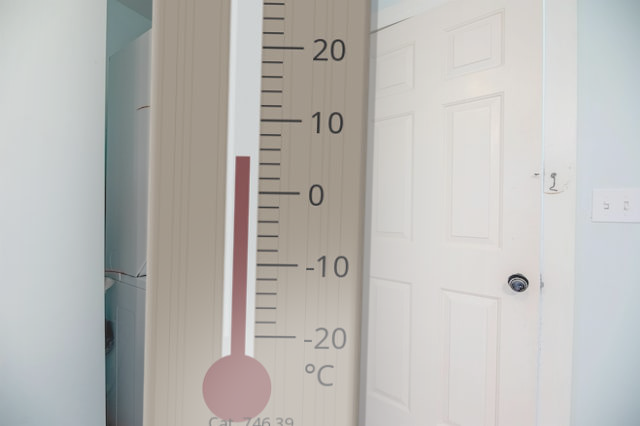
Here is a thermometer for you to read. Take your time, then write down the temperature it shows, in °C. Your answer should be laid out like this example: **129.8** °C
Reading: **5** °C
